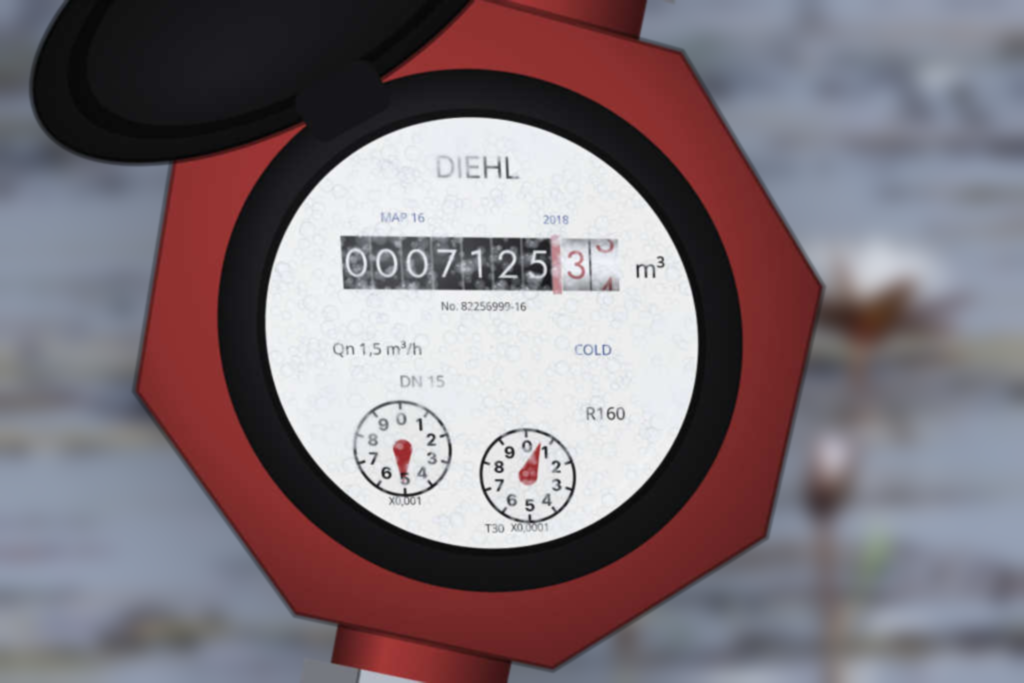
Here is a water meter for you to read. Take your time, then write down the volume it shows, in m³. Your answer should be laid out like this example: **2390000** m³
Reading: **7125.3350** m³
